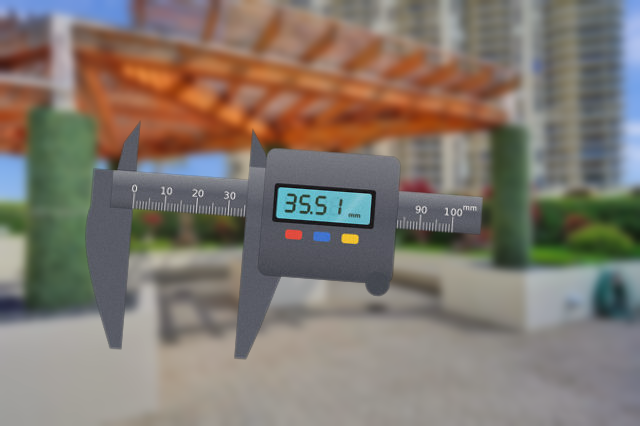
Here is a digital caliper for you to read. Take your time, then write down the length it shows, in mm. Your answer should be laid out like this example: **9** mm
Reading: **35.51** mm
